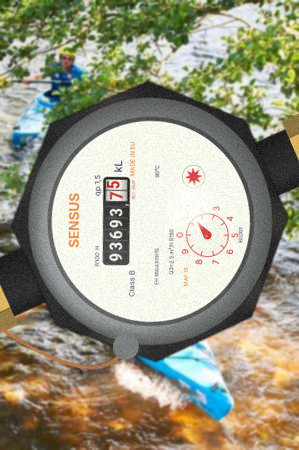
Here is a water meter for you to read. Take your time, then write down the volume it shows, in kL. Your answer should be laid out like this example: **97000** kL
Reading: **93693.751** kL
